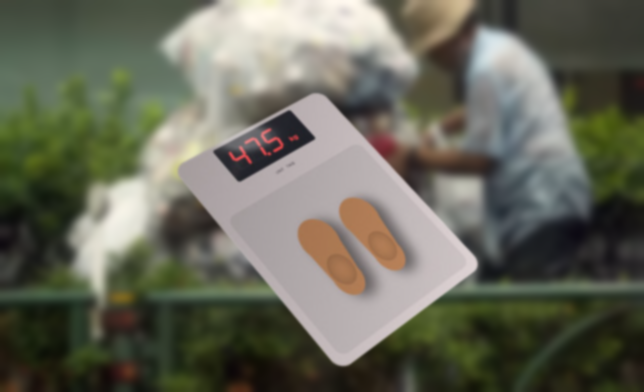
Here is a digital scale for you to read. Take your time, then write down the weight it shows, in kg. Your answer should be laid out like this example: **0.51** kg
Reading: **47.5** kg
